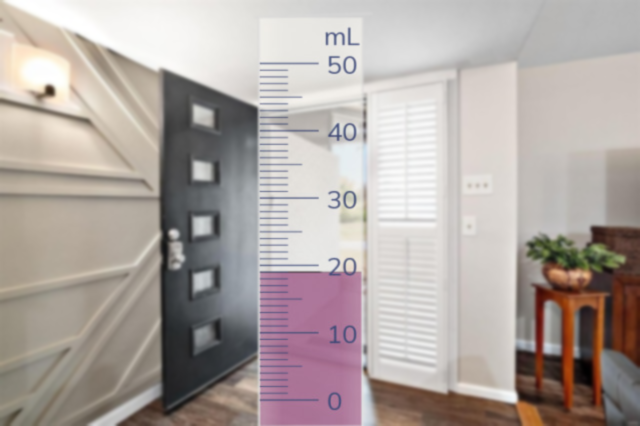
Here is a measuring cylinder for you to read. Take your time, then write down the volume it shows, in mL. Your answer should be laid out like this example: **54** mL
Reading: **19** mL
